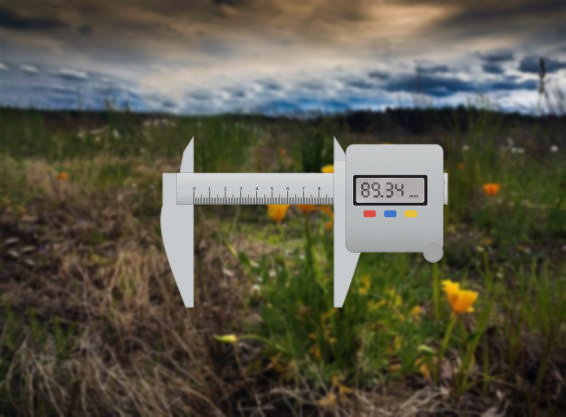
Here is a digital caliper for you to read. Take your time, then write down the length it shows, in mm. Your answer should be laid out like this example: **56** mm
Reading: **89.34** mm
